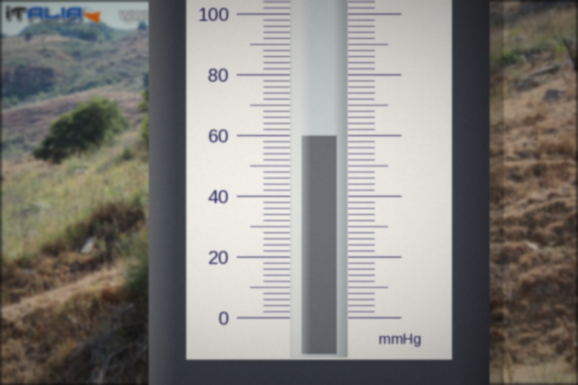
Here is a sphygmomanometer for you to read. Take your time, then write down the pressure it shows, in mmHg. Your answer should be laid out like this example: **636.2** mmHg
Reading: **60** mmHg
